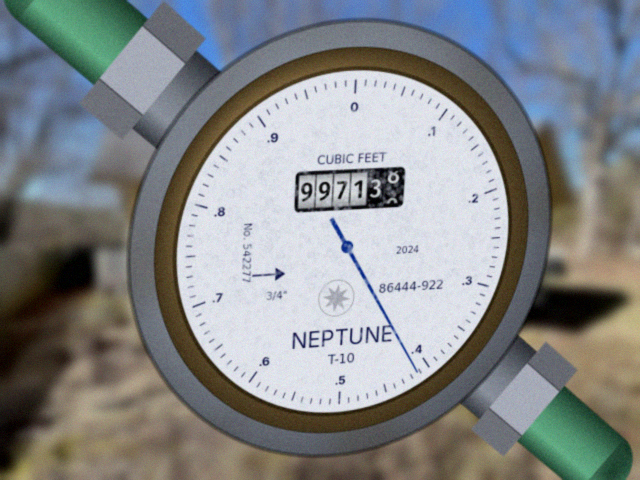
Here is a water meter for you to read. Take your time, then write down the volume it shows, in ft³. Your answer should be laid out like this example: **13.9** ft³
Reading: **997138.41** ft³
